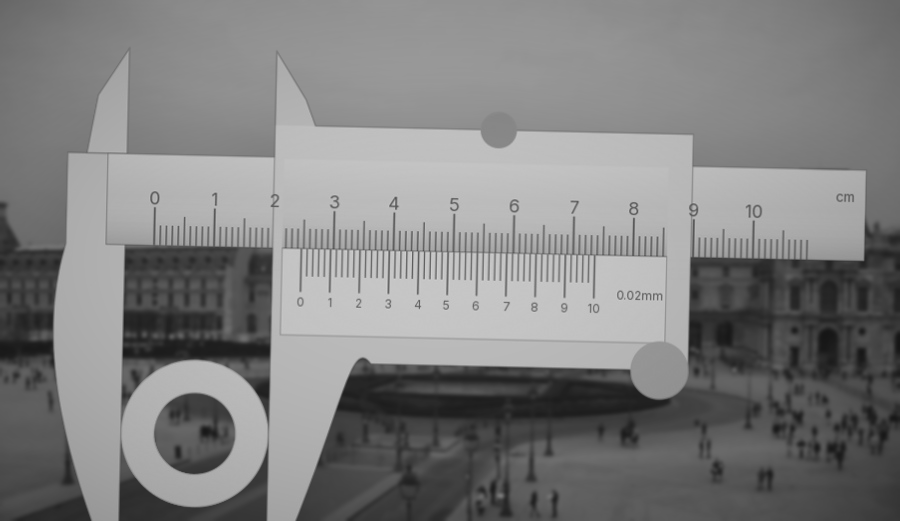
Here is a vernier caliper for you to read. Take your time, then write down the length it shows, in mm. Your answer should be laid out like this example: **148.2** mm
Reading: **24.6** mm
